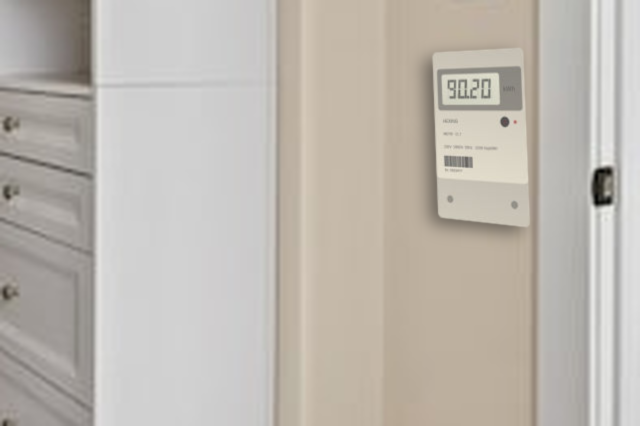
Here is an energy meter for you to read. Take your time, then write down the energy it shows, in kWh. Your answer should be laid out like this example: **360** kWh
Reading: **90.20** kWh
